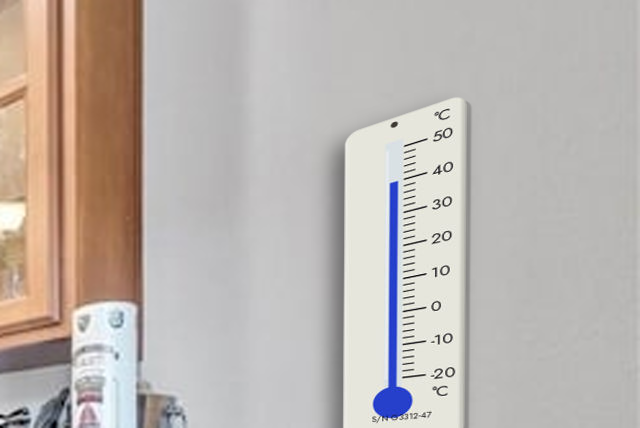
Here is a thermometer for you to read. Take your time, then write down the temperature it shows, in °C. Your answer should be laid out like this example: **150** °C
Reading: **40** °C
